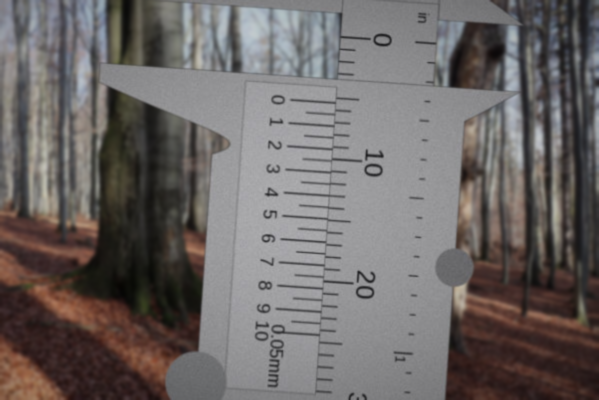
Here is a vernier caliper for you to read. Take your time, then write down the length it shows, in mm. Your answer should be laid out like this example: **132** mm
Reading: **5.4** mm
